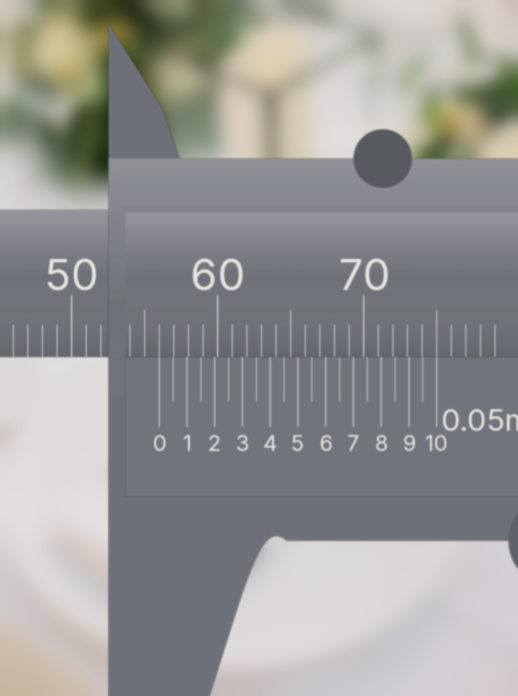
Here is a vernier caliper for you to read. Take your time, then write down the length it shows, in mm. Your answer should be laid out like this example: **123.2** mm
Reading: **56.0** mm
